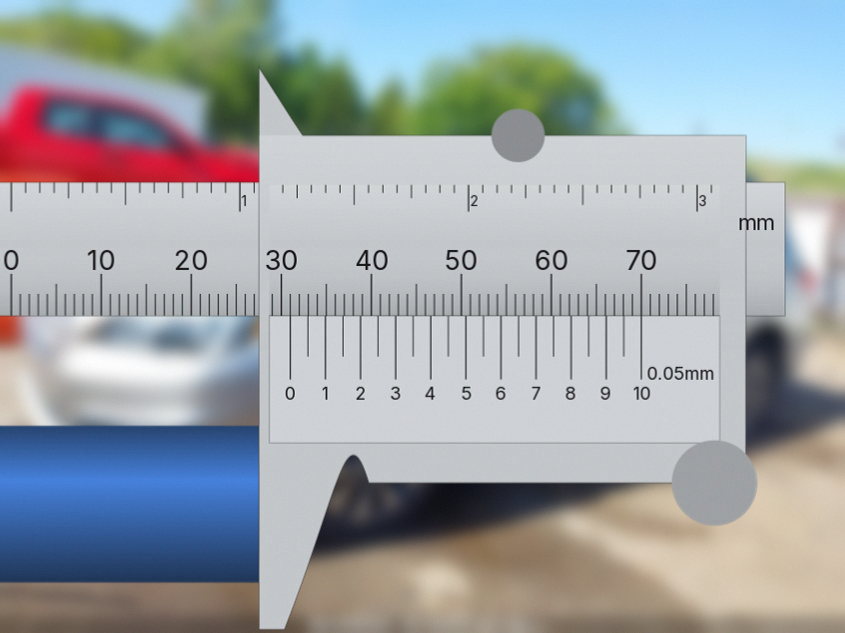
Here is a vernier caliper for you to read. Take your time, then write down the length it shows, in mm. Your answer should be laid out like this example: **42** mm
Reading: **31.0** mm
